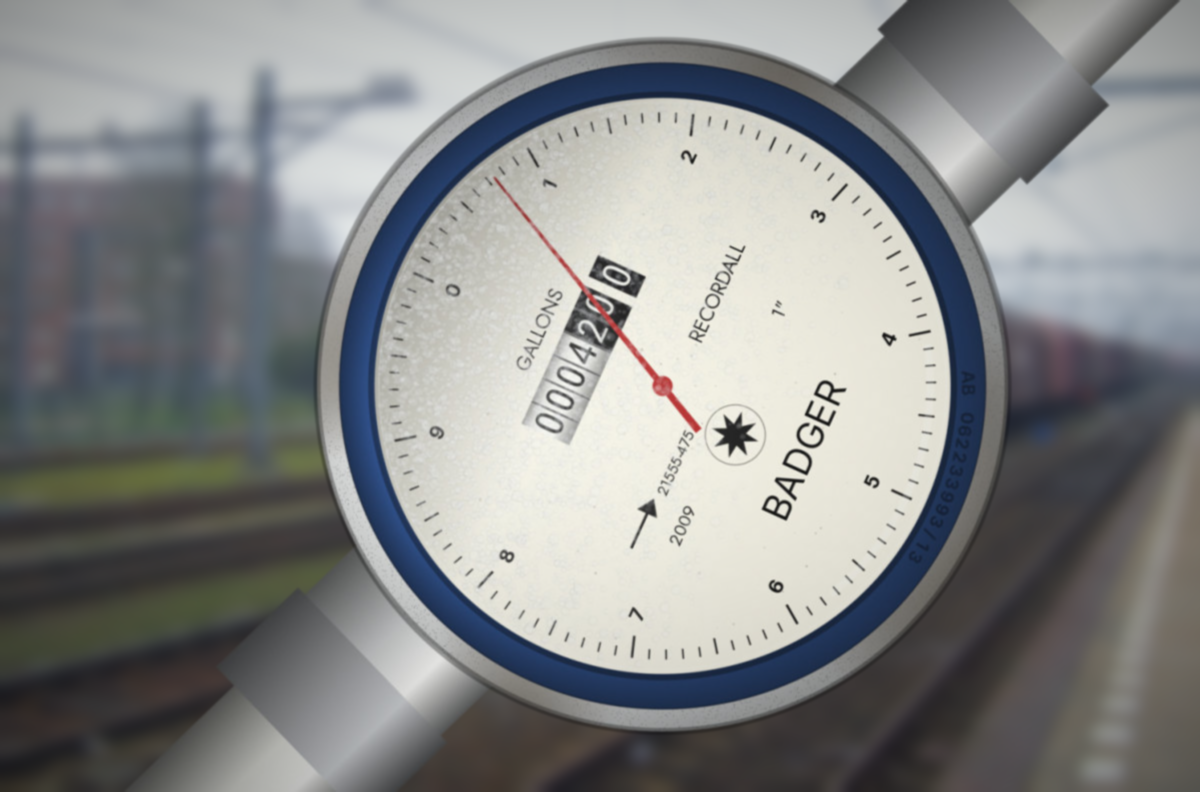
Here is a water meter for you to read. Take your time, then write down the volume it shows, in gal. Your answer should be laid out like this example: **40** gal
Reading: **4200.7** gal
